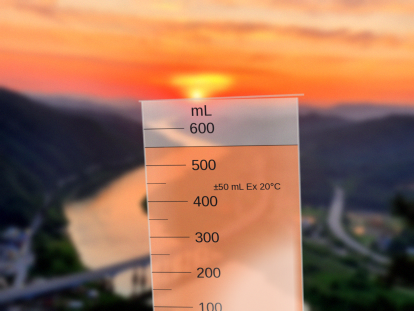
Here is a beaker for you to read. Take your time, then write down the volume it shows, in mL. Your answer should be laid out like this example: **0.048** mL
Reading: **550** mL
